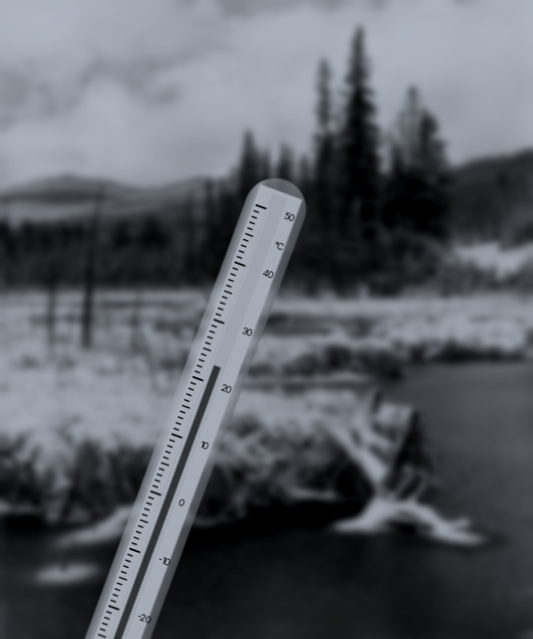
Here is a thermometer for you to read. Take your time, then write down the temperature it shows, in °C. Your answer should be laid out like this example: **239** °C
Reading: **23** °C
